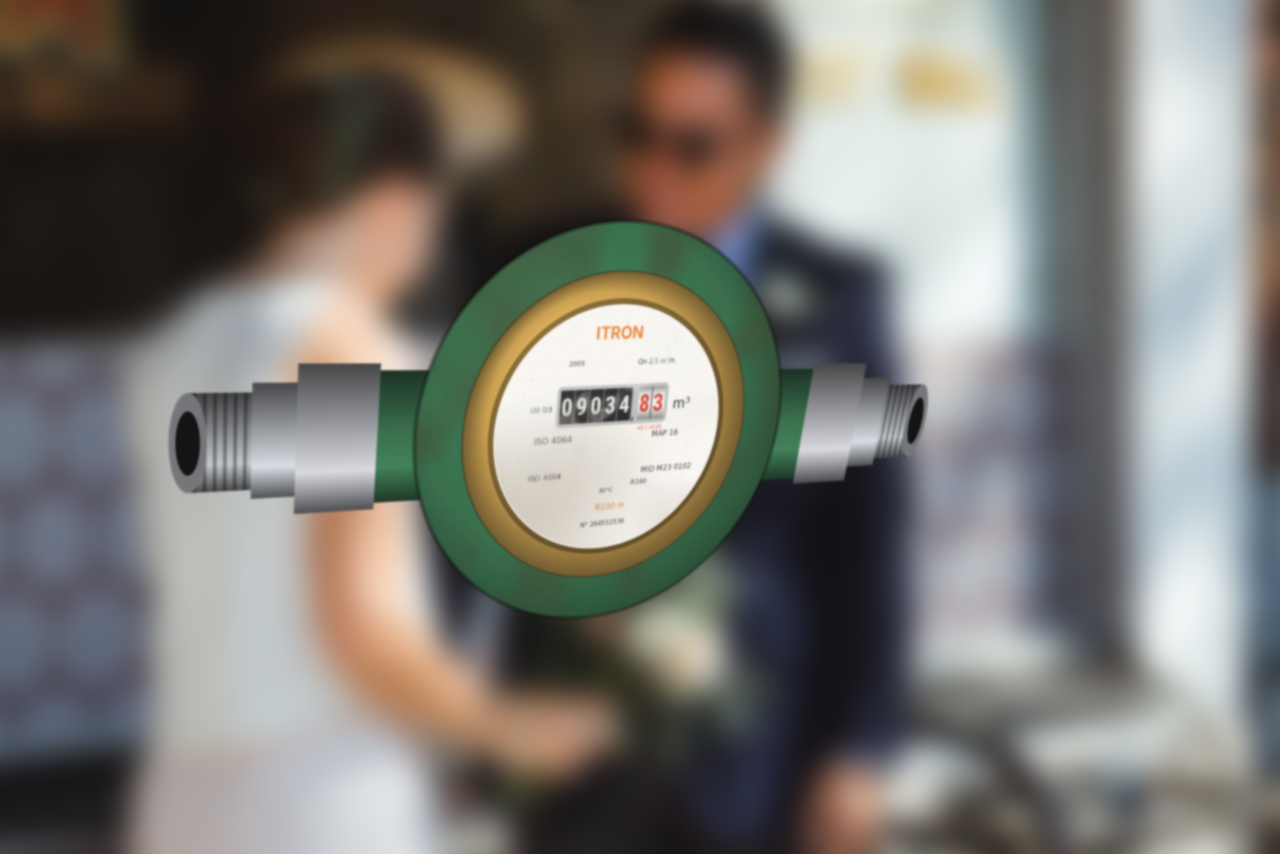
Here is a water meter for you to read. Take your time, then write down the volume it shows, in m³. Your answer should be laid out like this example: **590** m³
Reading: **9034.83** m³
